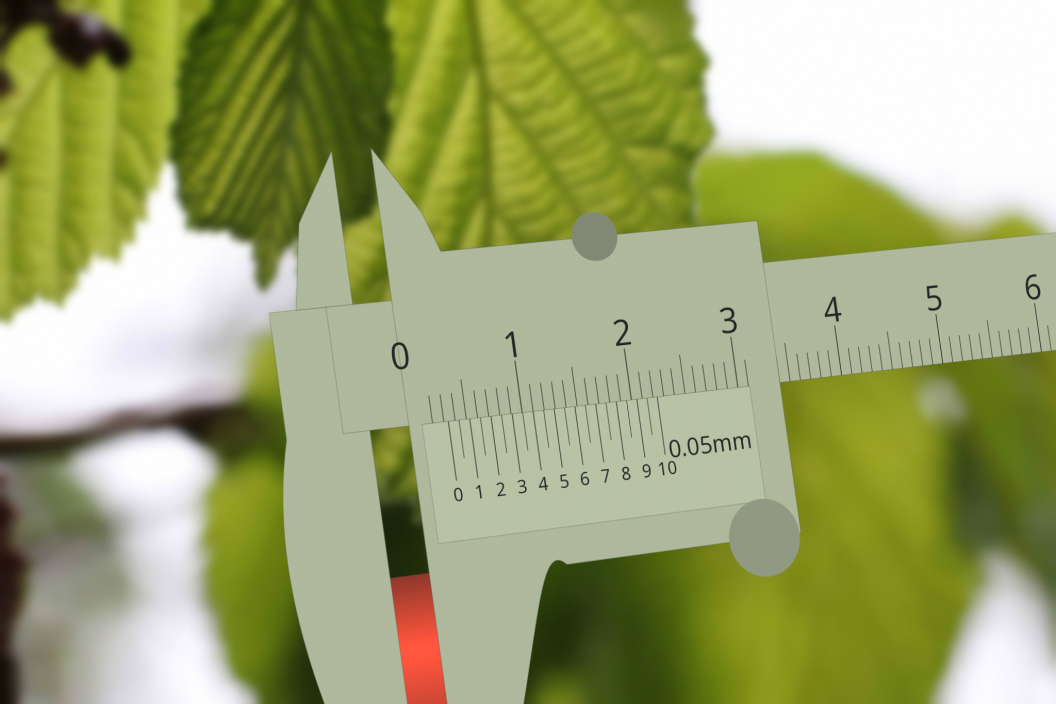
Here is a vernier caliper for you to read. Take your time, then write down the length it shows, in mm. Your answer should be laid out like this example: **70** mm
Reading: **3.4** mm
